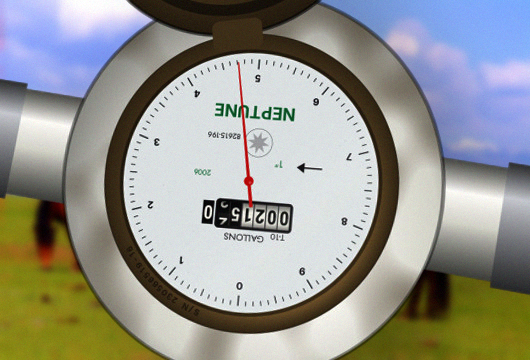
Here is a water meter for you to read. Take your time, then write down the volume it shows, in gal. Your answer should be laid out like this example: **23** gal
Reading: **21524.7** gal
